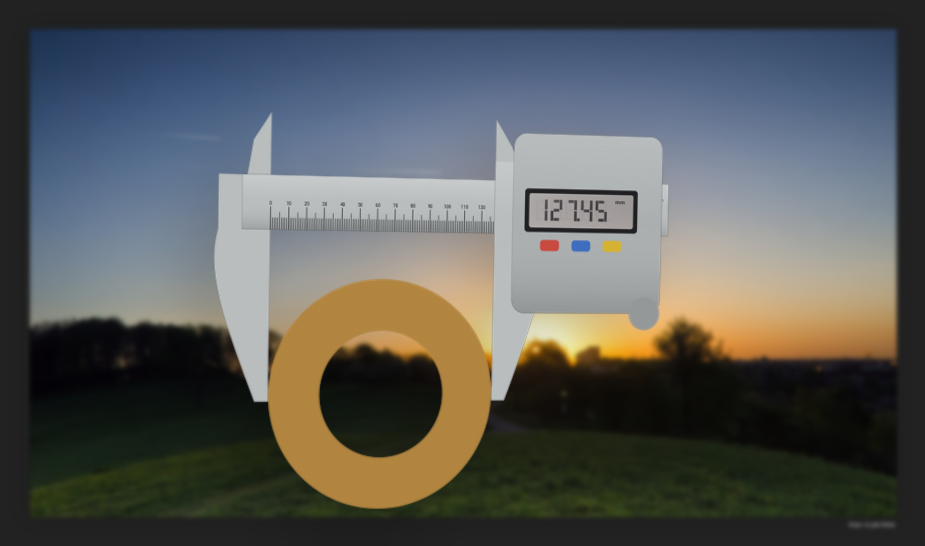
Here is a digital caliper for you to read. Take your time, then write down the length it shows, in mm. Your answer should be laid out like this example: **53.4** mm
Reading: **127.45** mm
